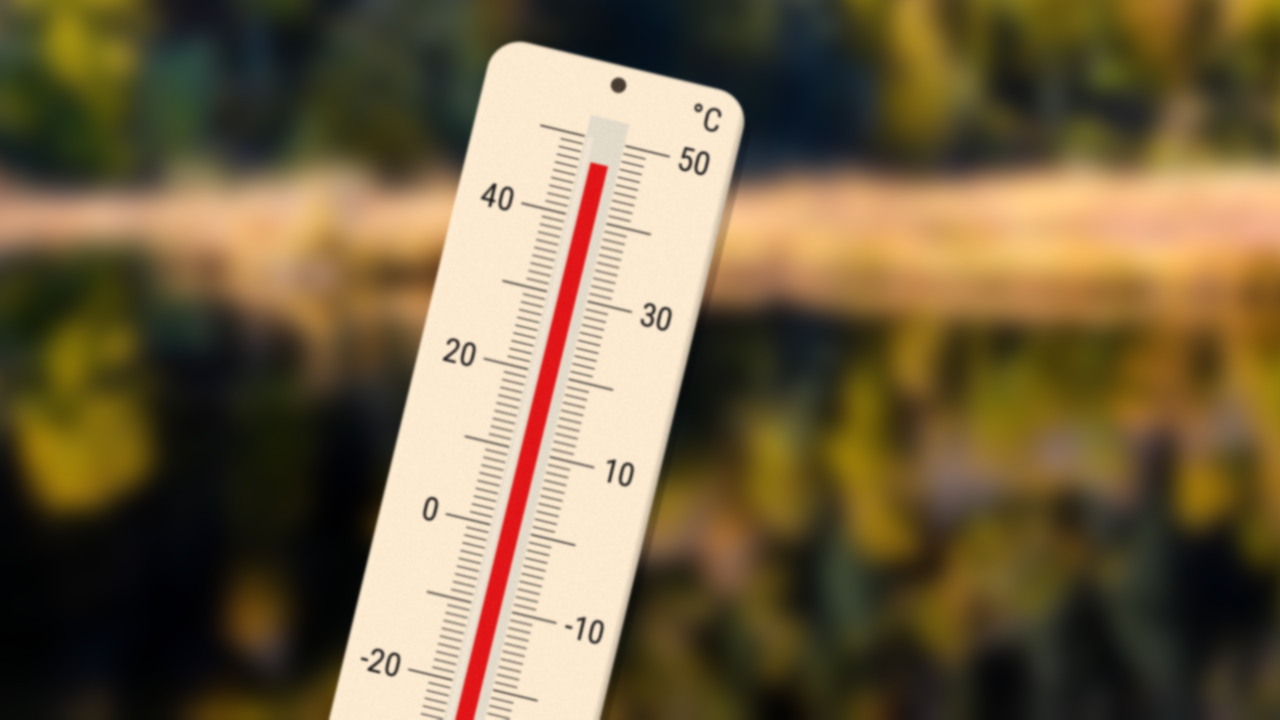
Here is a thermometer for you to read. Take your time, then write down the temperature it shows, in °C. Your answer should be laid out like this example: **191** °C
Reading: **47** °C
